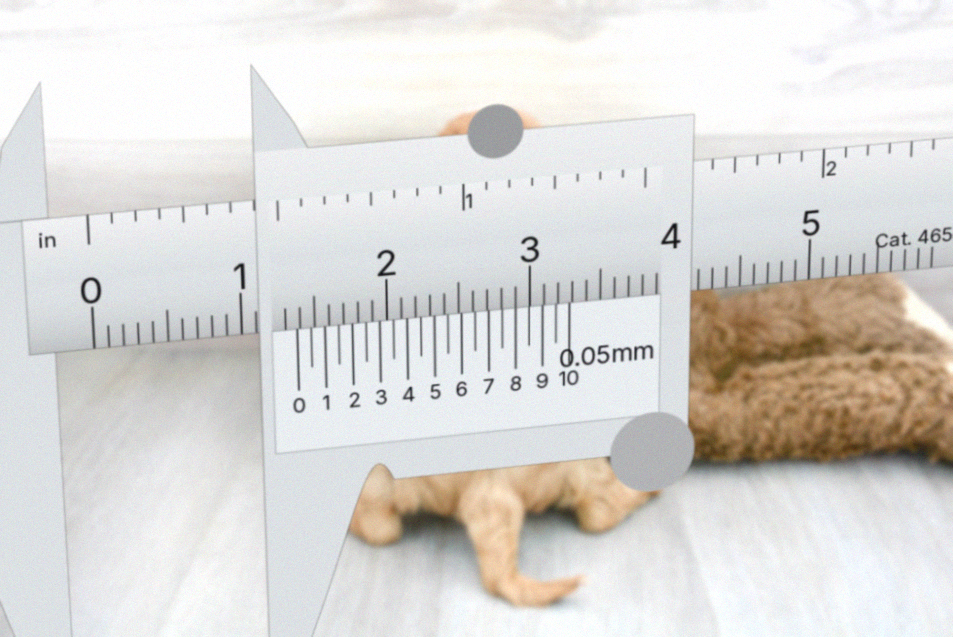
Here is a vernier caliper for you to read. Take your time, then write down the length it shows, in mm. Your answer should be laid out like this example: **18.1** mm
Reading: **13.8** mm
